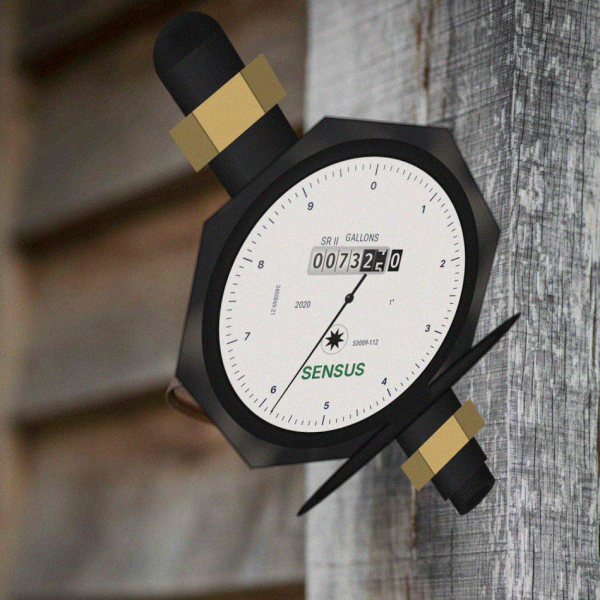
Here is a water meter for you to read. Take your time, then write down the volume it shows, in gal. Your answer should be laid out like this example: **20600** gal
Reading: **73245.8** gal
